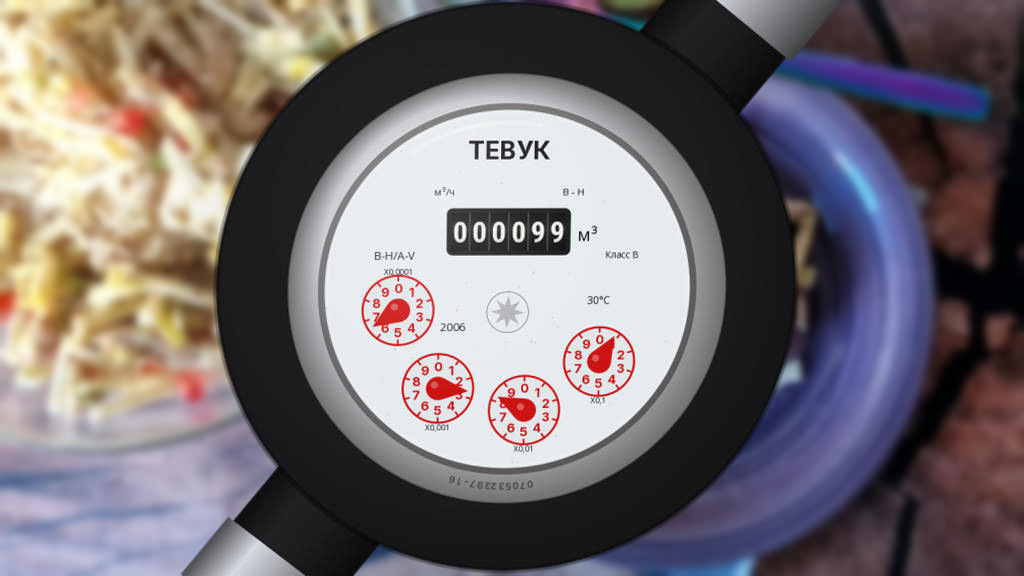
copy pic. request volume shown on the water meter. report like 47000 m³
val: 99.0826 m³
